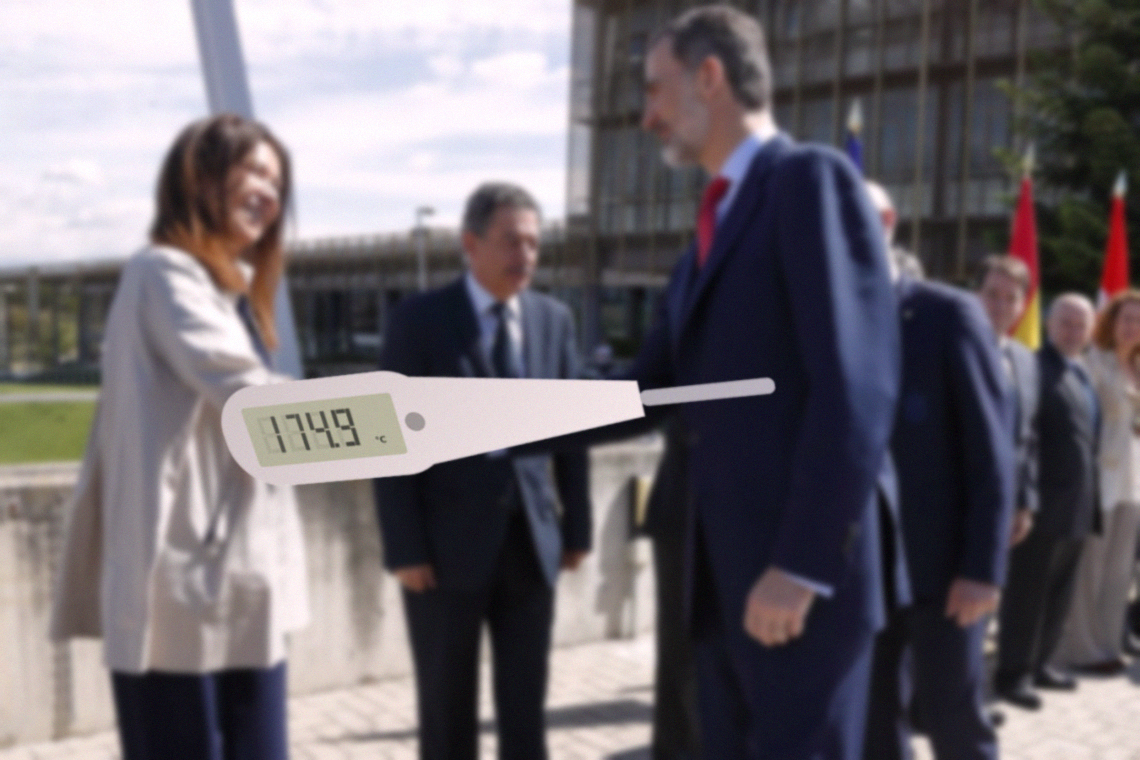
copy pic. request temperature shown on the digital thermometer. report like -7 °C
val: 174.9 °C
